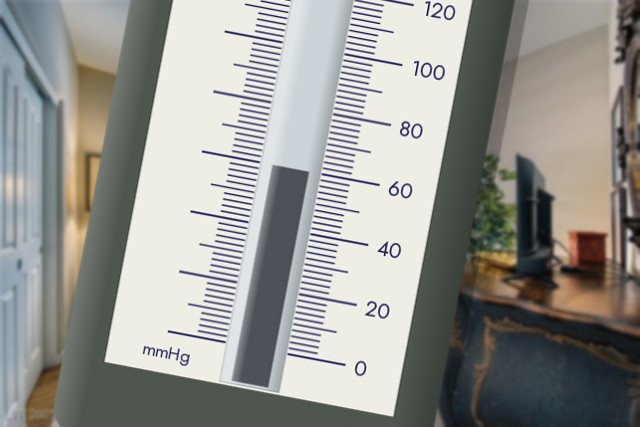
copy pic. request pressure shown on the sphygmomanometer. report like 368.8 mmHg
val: 60 mmHg
